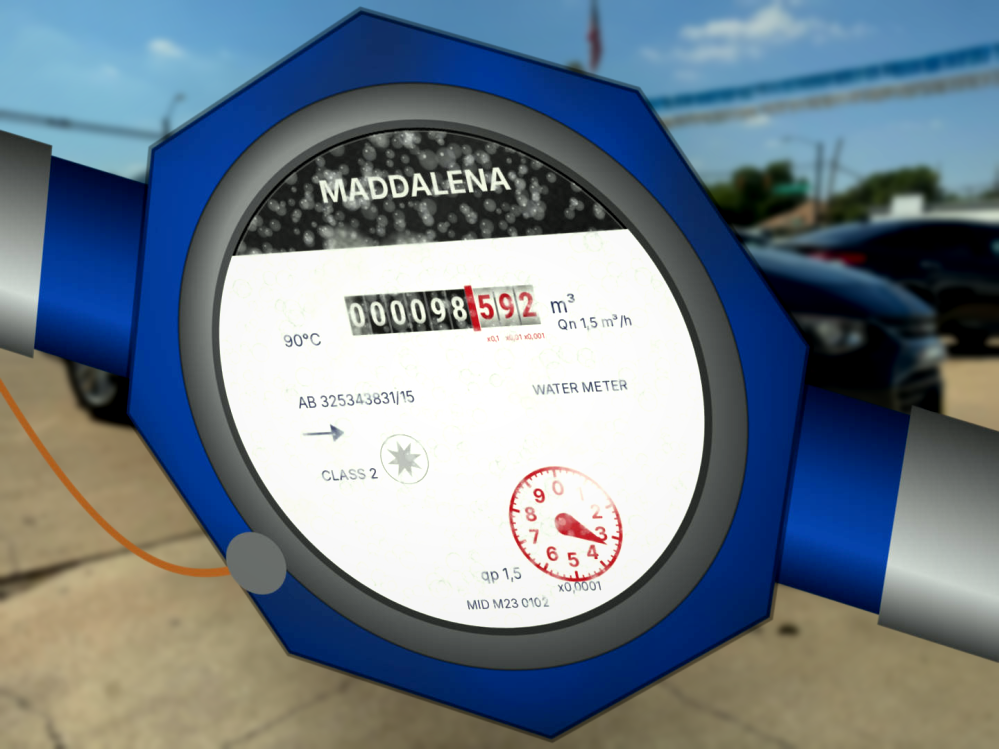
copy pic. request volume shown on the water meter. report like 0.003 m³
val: 98.5923 m³
